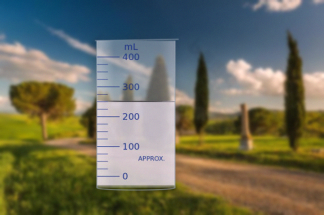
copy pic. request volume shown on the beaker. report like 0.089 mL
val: 250 mL
